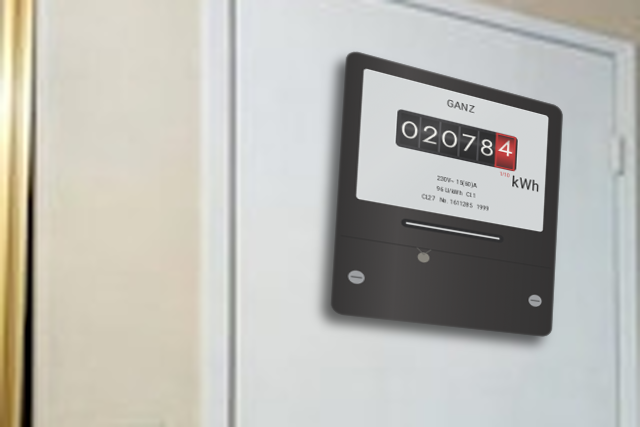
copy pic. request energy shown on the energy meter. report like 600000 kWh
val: 2078.4 kWh
